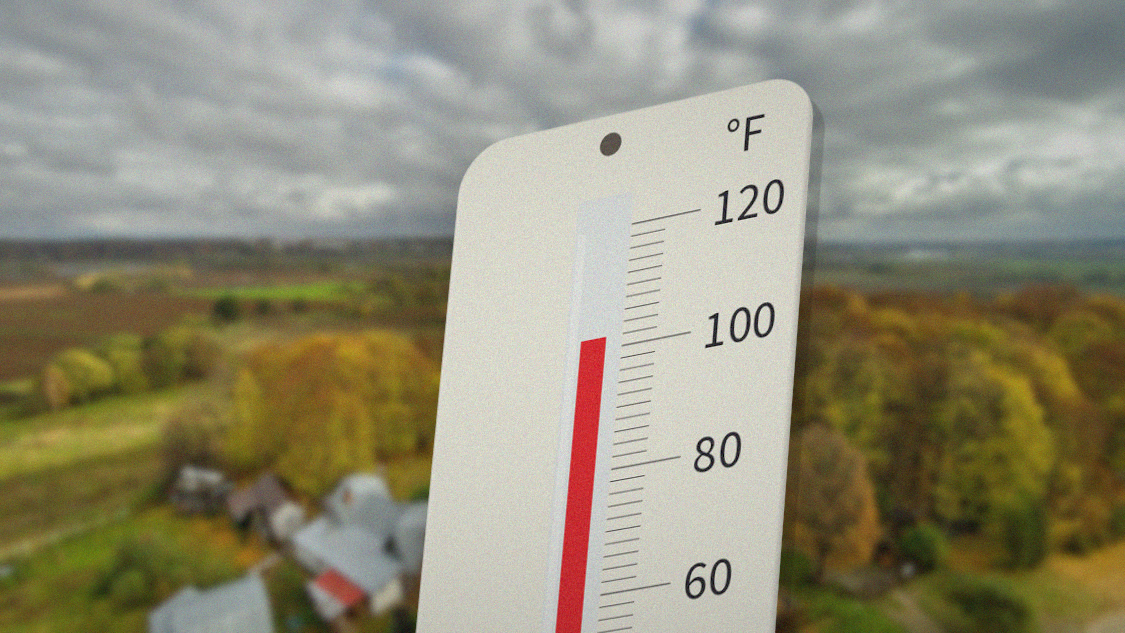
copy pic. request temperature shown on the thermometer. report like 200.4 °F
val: 102 °F
